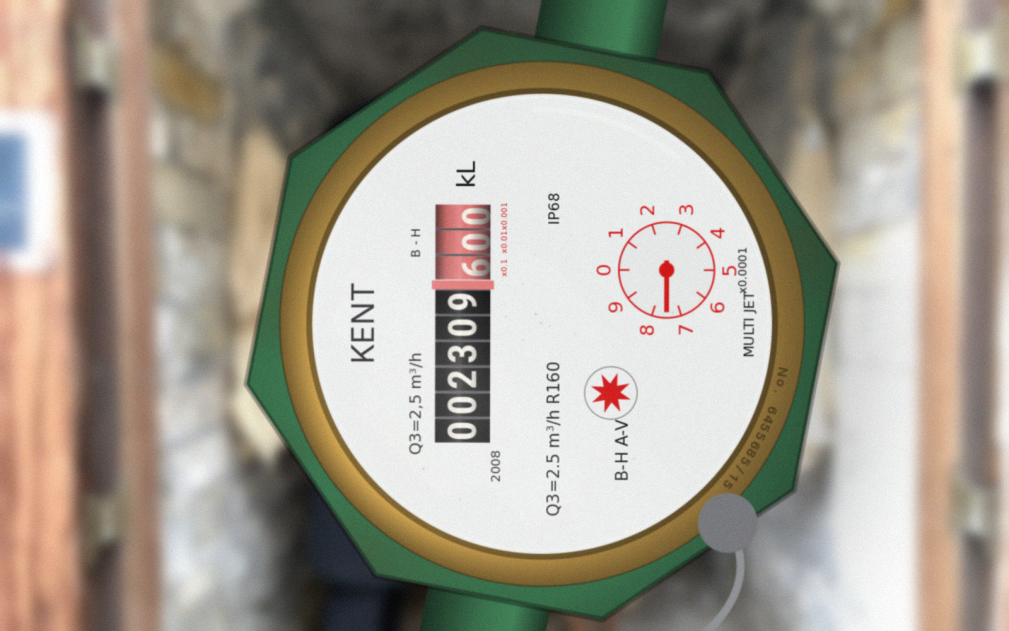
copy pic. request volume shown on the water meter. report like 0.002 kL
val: 2309.5997 kL
